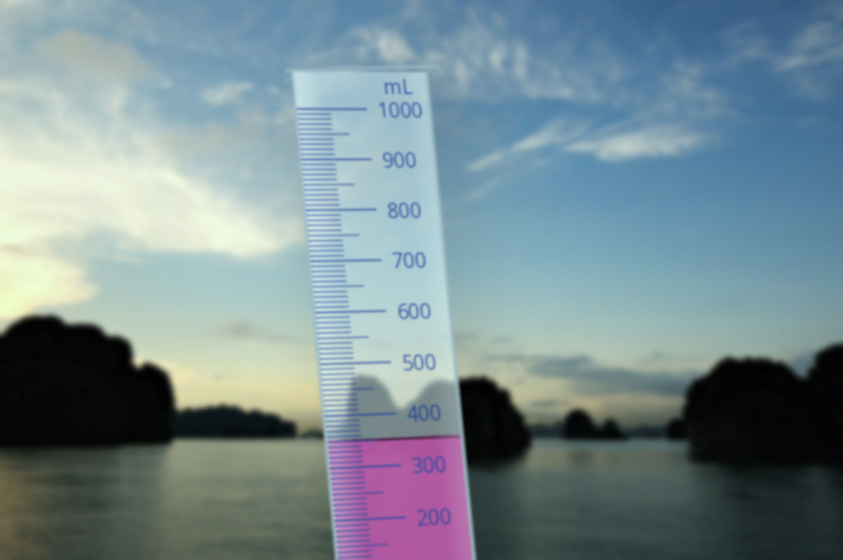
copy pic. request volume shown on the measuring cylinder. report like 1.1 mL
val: 350 mL
